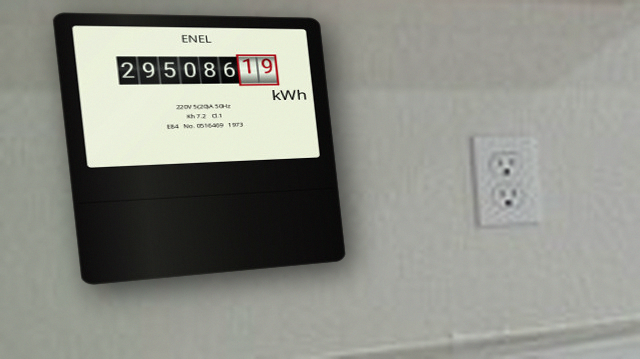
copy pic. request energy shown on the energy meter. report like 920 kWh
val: 295086.19 kWh
